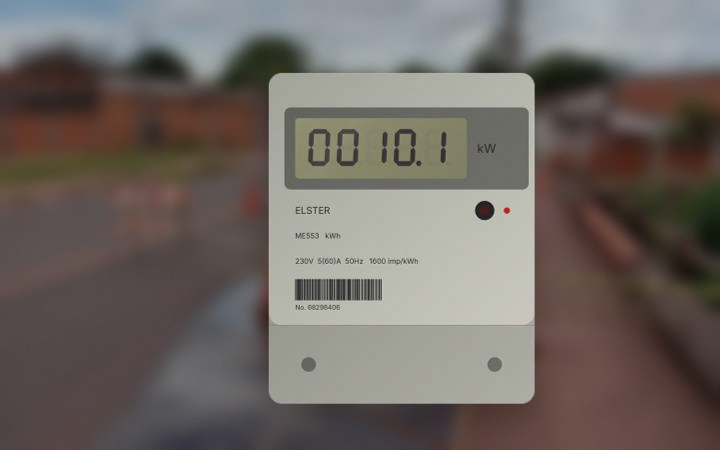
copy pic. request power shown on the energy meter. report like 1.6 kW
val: 10.1 kW
